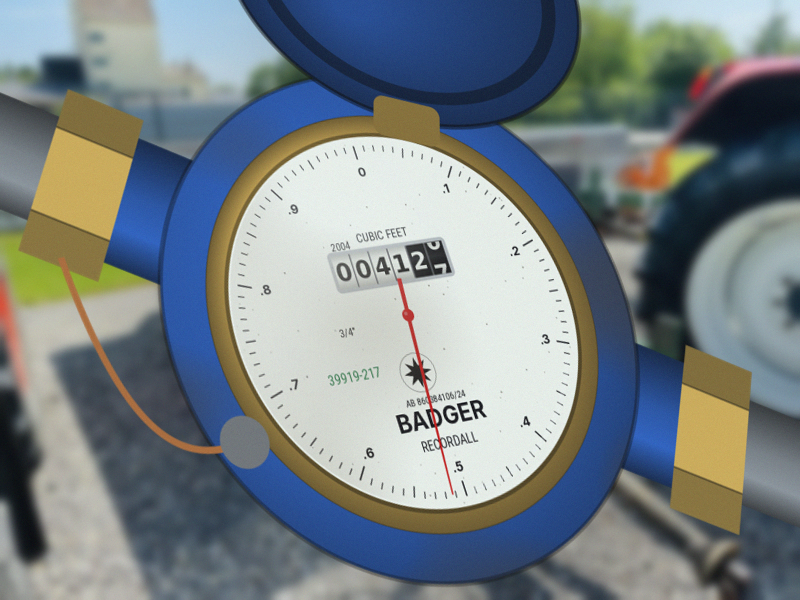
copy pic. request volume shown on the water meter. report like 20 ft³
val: 4126.51 ft³
